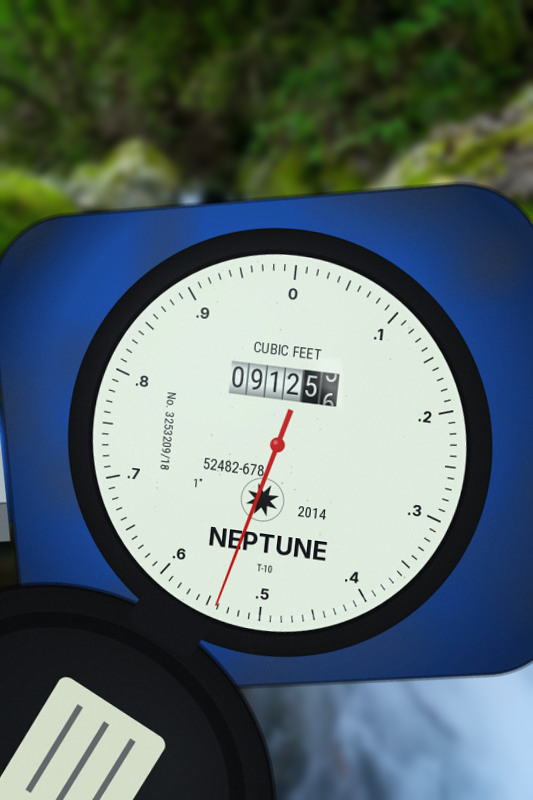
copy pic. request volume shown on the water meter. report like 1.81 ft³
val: 91255.54 ft³
